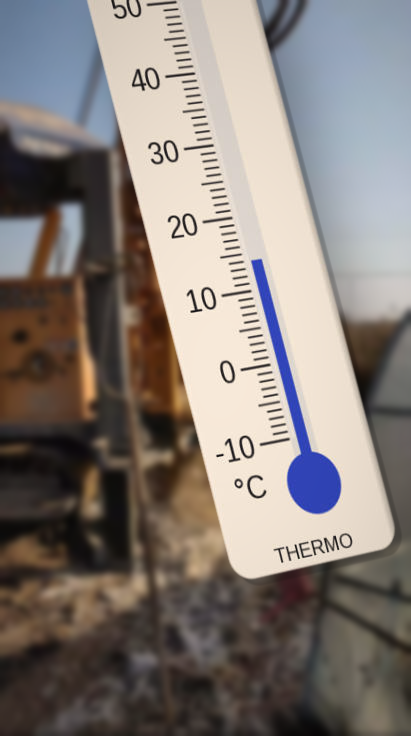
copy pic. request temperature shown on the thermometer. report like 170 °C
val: 14 °C
